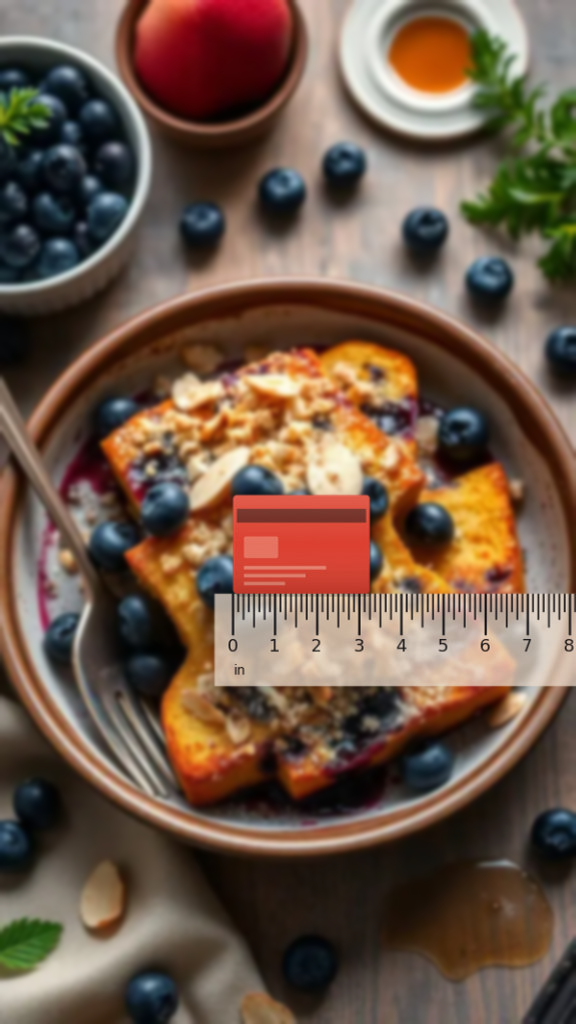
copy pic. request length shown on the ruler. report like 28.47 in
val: 3.25 in
